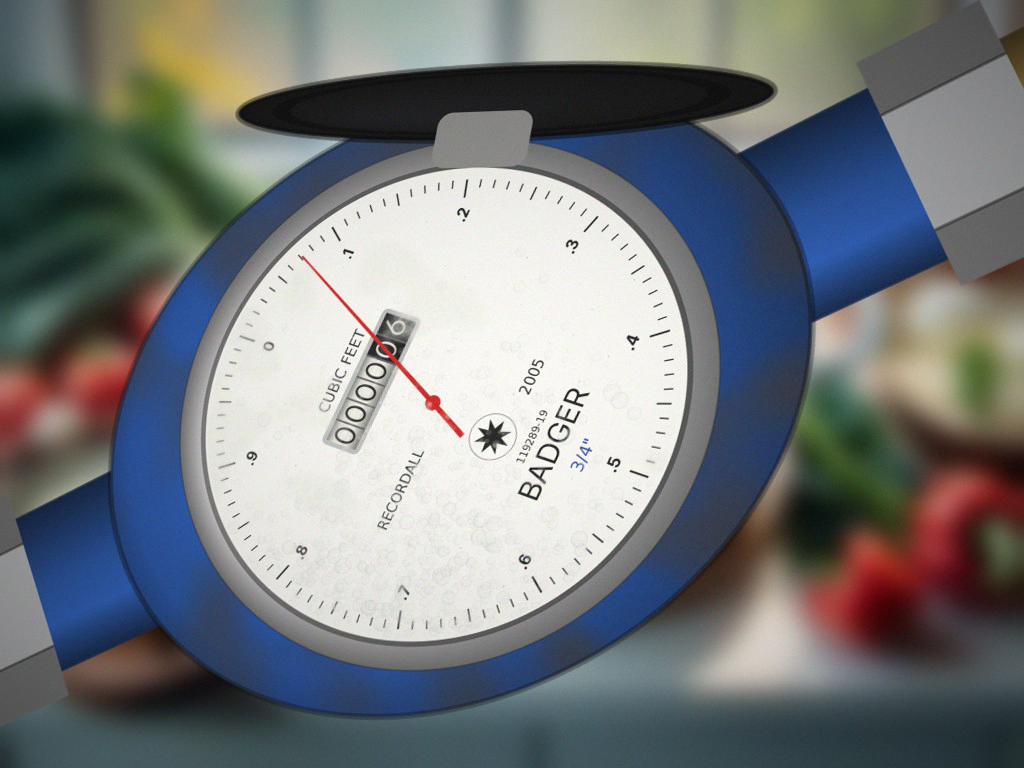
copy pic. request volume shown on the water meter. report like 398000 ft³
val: 6.07 ft³
